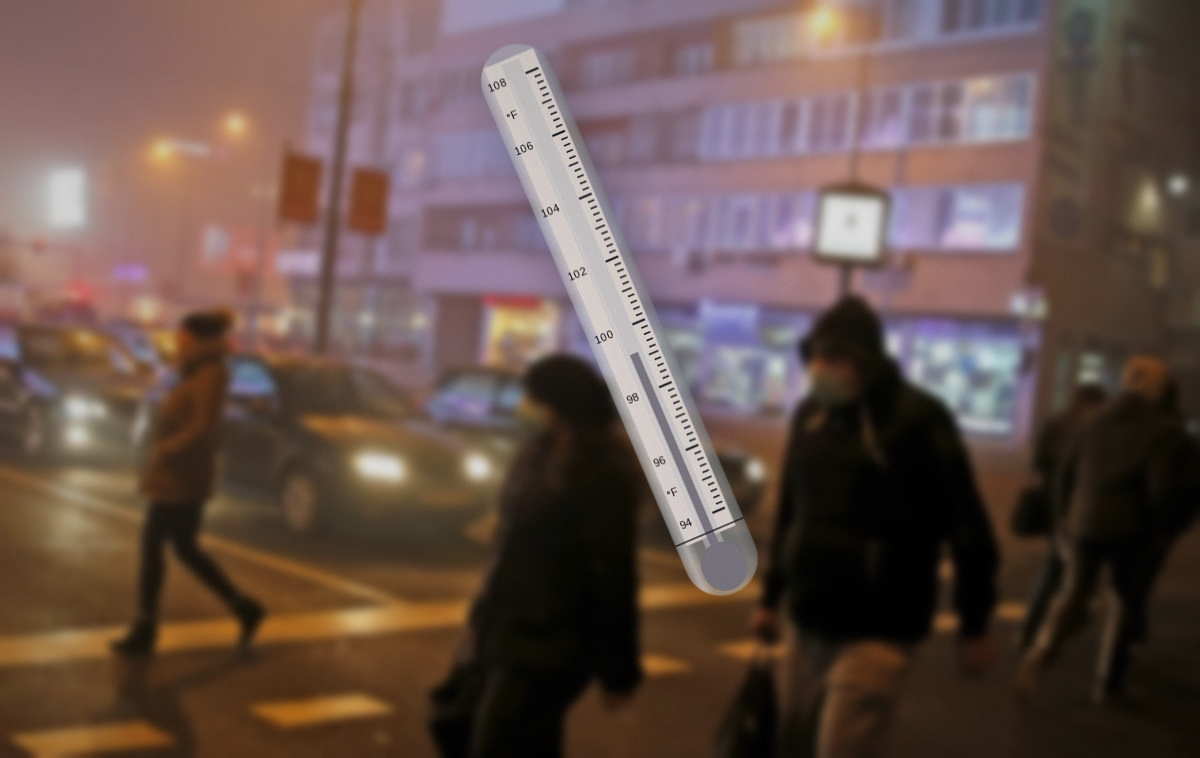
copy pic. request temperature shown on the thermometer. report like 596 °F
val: 99.2 °F
